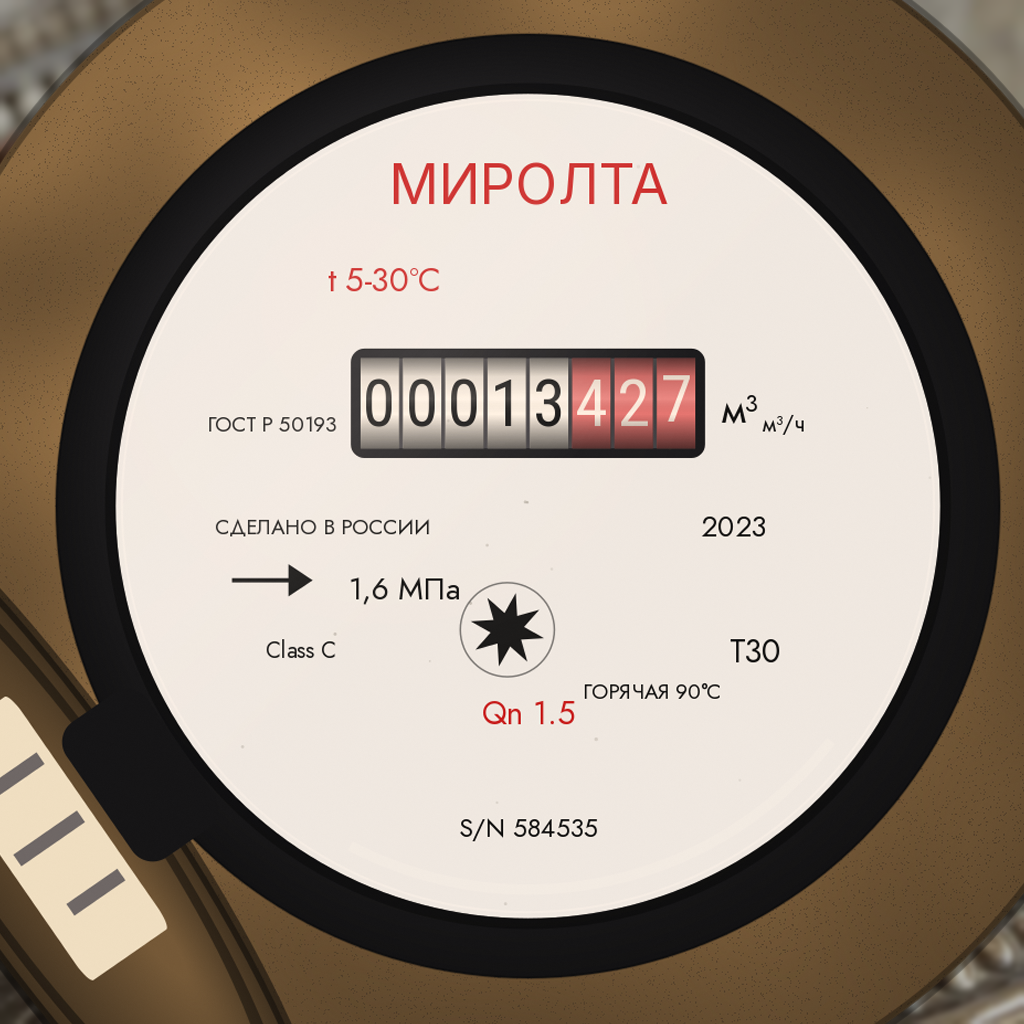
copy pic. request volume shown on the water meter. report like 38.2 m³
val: 13.427 m³
